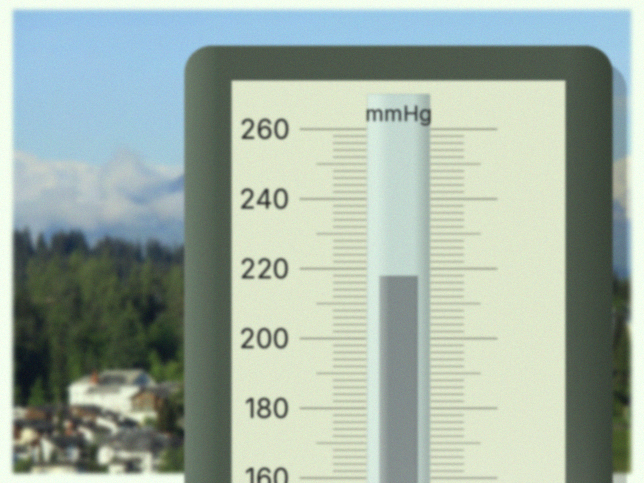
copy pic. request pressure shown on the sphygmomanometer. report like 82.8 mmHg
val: 218 mmHg
